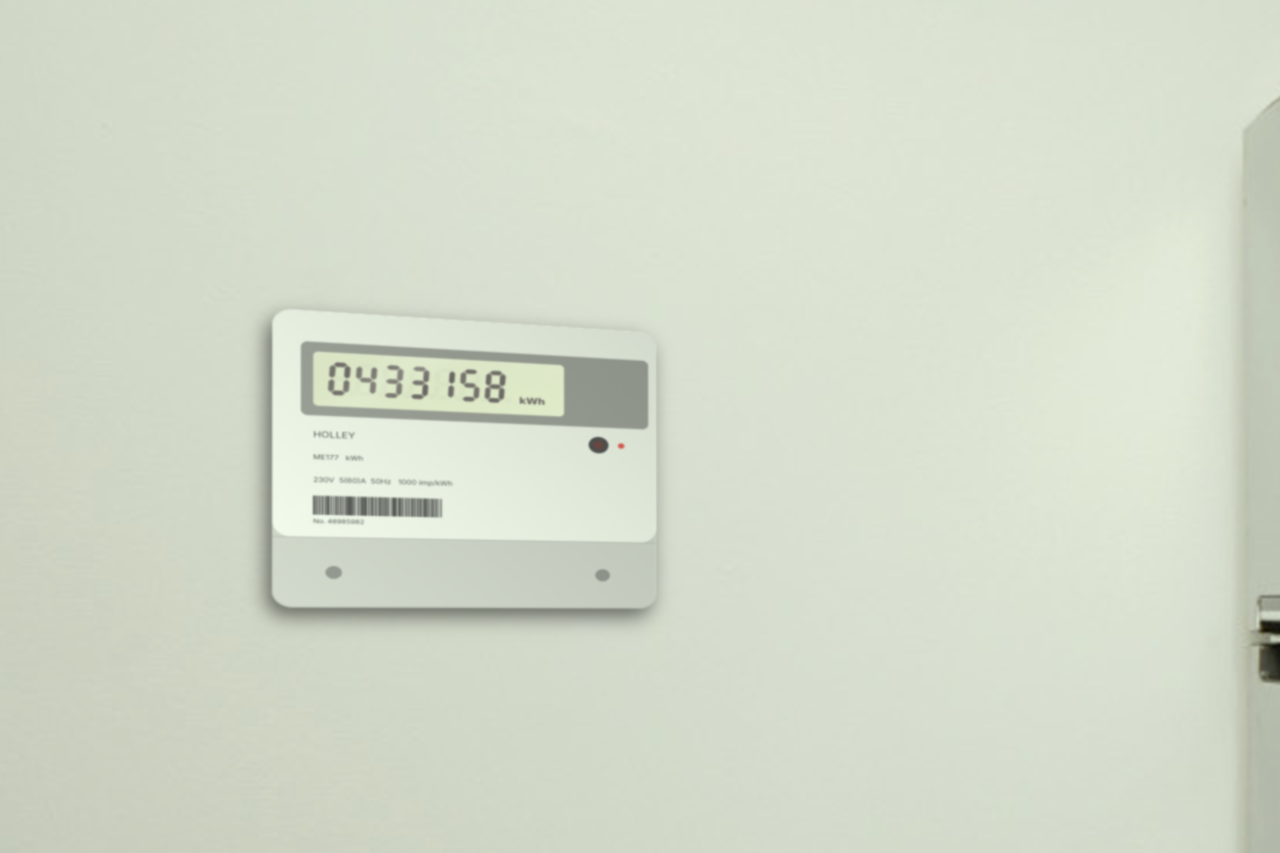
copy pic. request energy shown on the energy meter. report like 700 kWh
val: 433158 kWh
